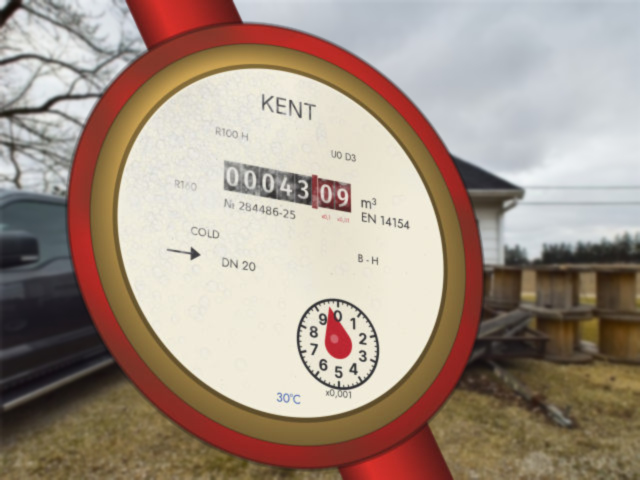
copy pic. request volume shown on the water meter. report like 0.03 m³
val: 43.089 m³
